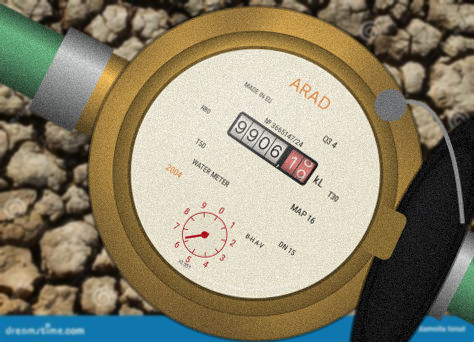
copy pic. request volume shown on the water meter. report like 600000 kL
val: 9906.186 kL
